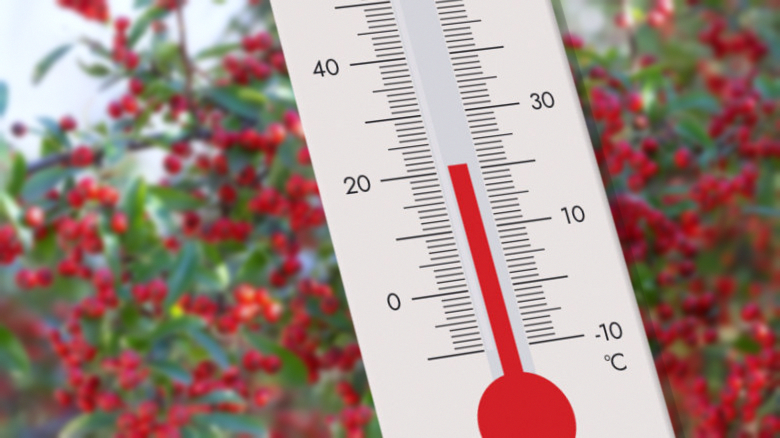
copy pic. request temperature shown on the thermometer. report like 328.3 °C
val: 21 °C
